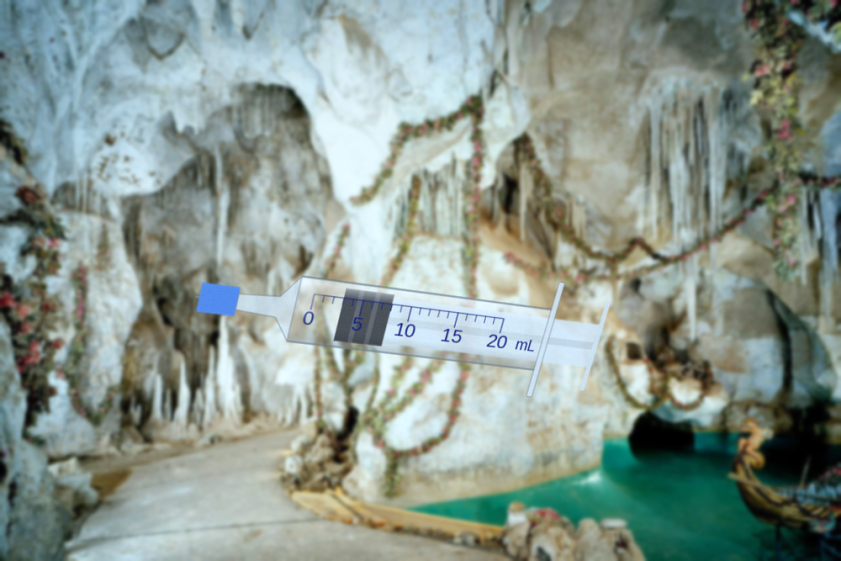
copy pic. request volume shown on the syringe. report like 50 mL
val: 3 mL
